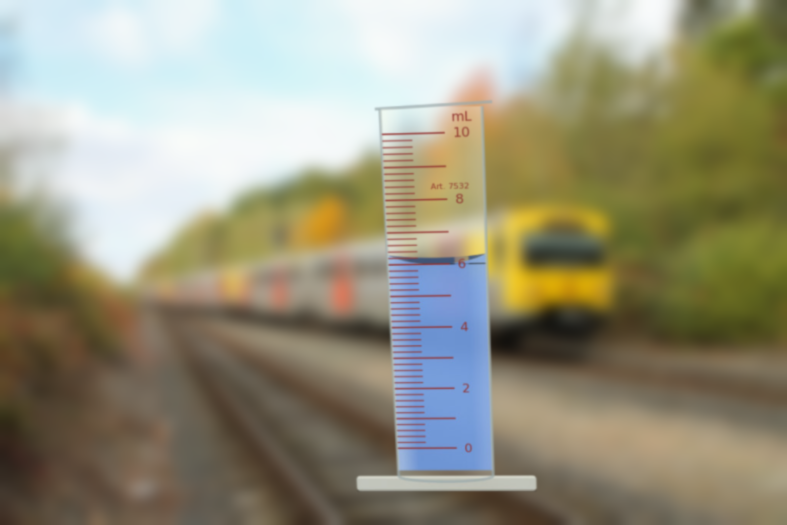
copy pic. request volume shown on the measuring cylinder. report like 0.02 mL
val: 6 mL
